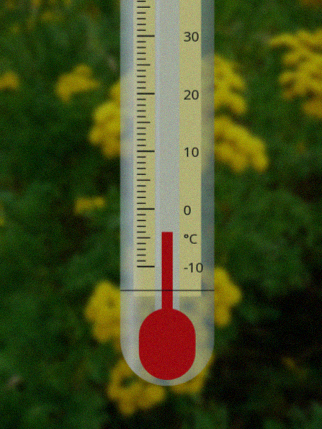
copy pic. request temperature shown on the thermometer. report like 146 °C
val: -4 °C
